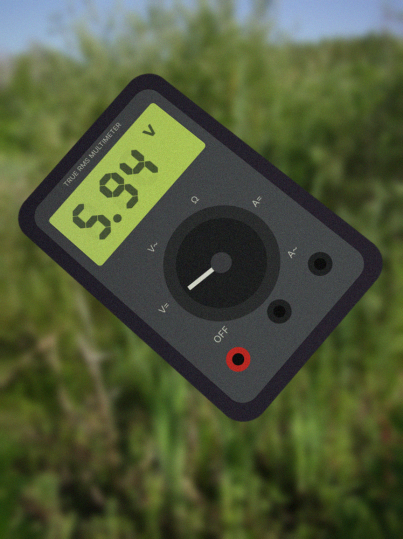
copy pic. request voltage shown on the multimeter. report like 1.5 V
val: 5.94 V
